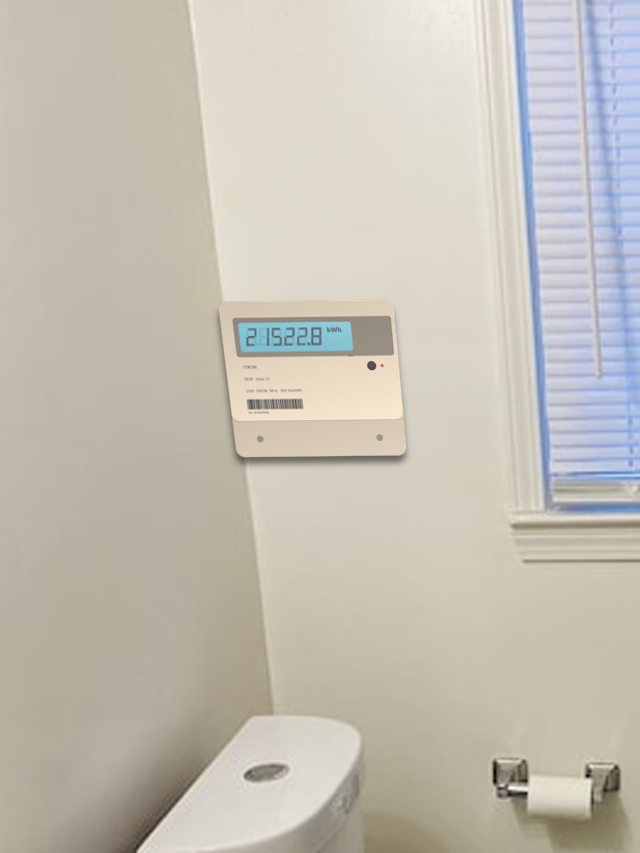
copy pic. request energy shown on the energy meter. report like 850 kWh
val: 21522.8 kWh
